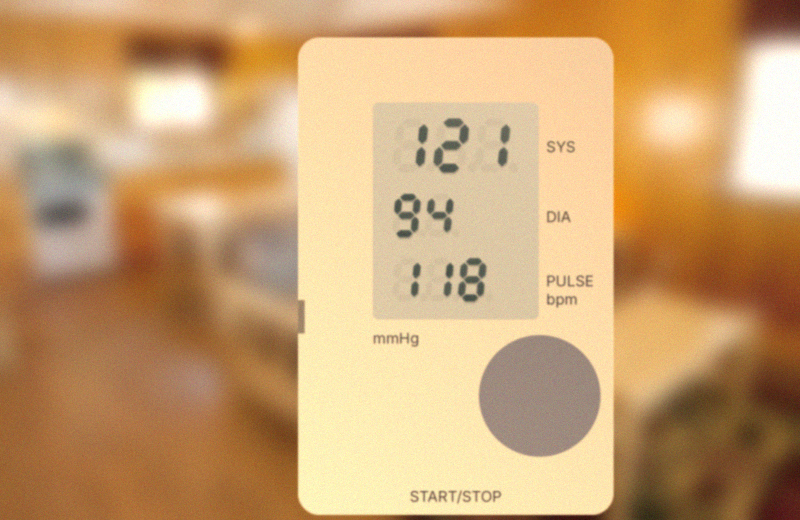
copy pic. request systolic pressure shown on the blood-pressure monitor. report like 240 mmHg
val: 121 mmHg
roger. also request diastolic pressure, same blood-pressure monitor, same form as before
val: 94 mmHg
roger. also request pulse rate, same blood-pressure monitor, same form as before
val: 118 bpm
